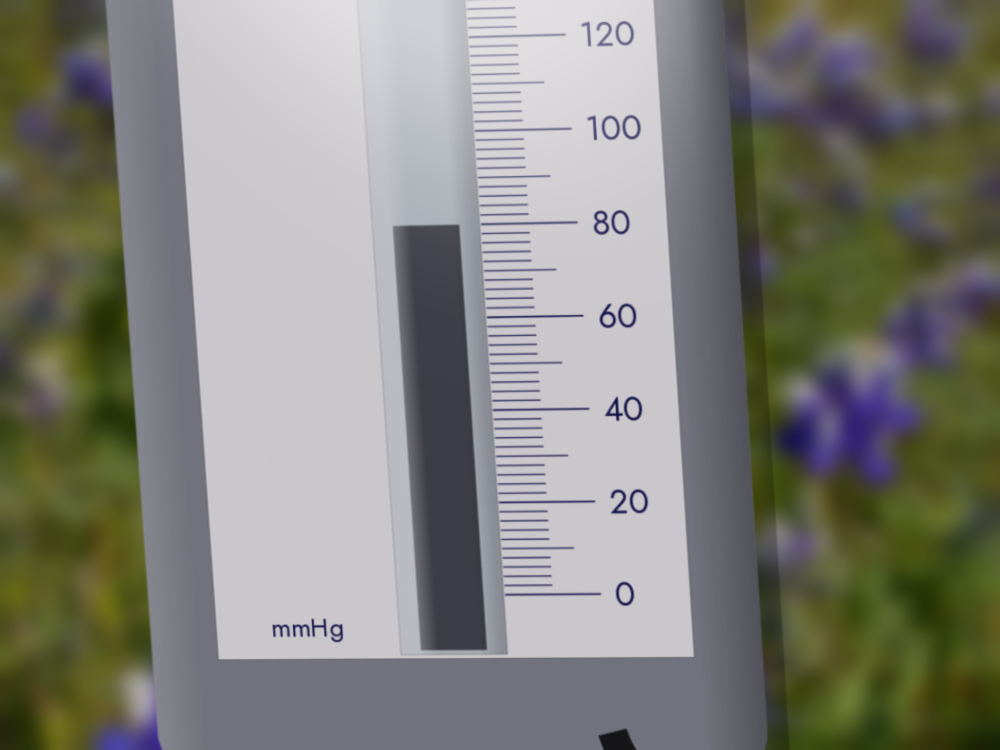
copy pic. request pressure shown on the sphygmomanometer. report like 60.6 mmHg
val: 80 mmHg
